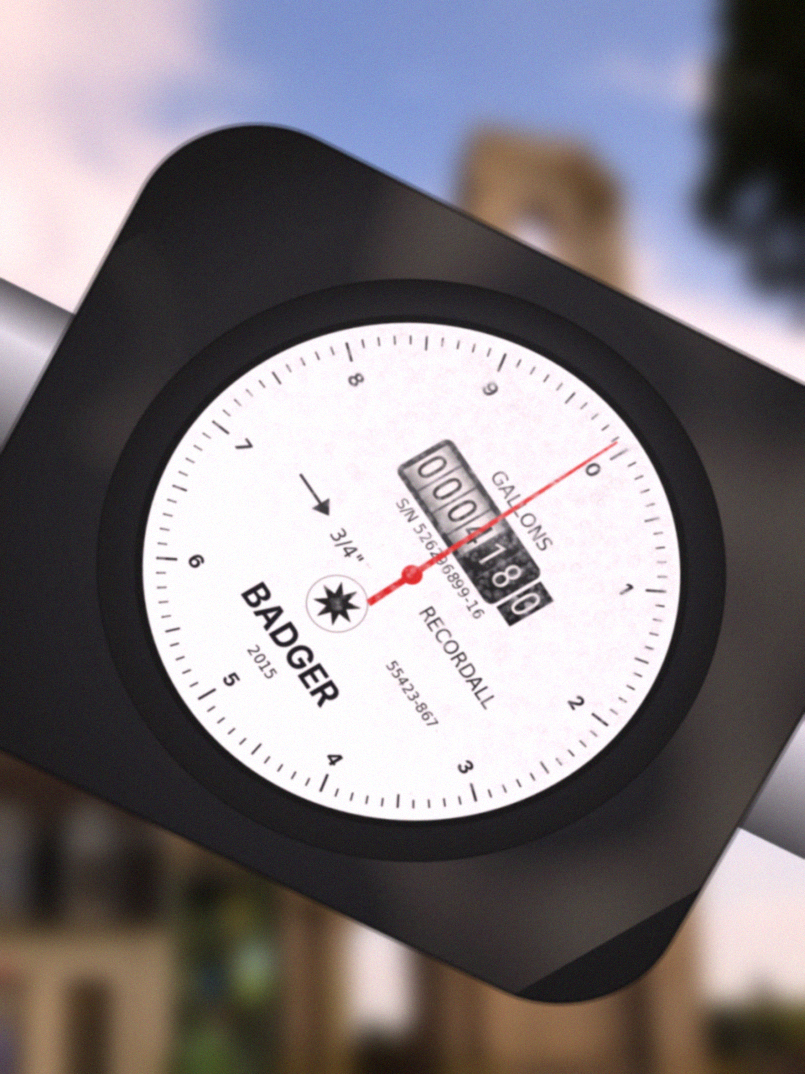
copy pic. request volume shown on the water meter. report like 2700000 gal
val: 4179.9 gal
